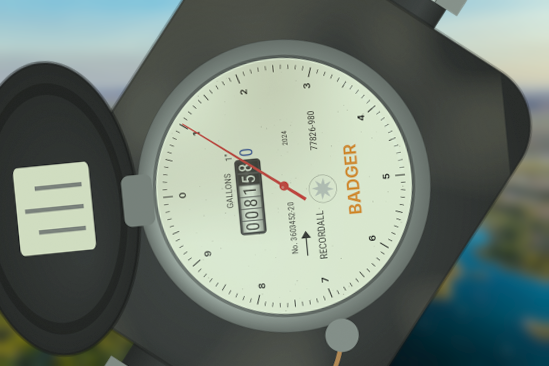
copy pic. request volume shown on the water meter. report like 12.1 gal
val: 81581.0 gal
